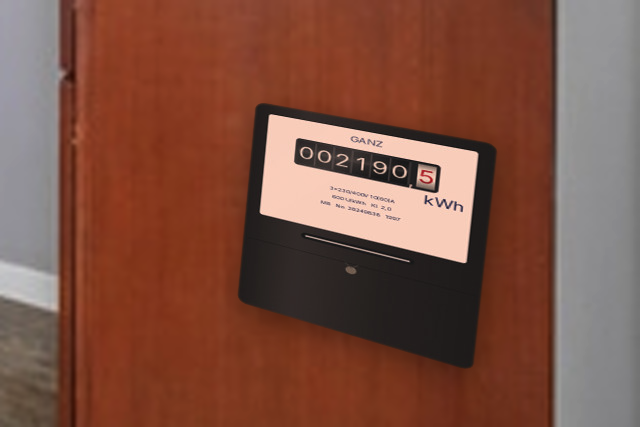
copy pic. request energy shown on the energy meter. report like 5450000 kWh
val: 2190.5 kWh
